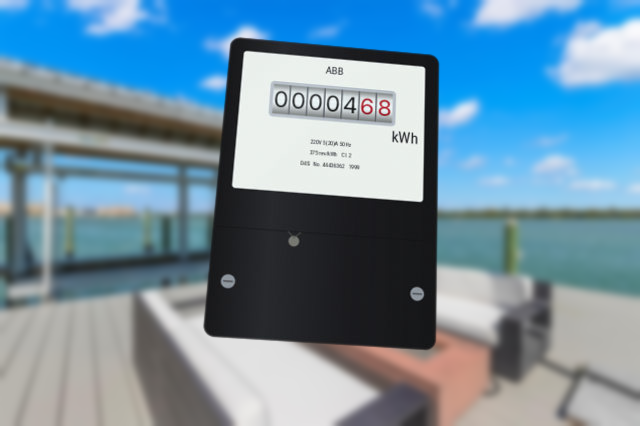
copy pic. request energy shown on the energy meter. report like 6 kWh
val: 4.68 kWh
